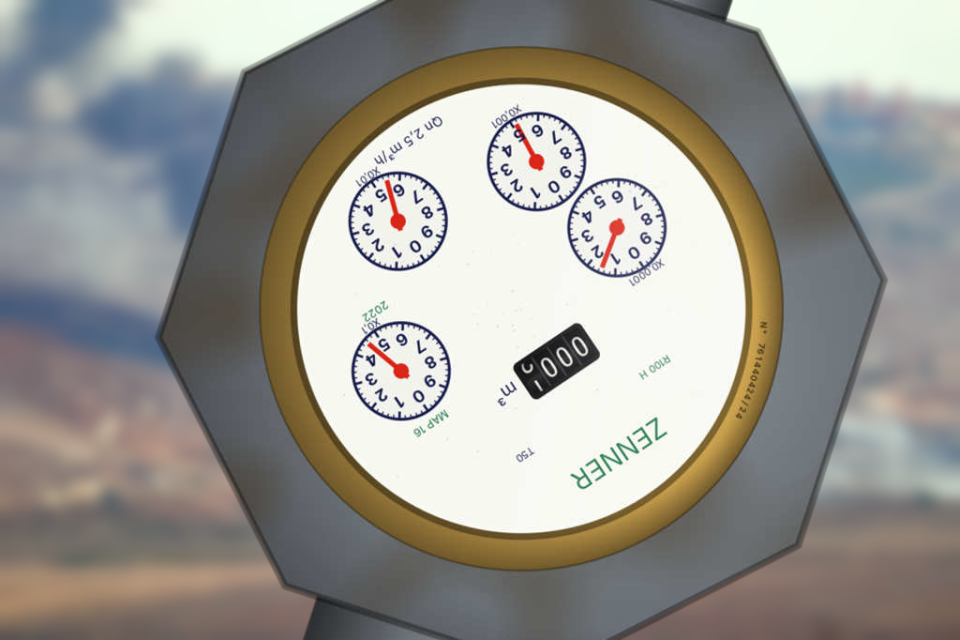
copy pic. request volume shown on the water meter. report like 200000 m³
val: 1.4551 m³
